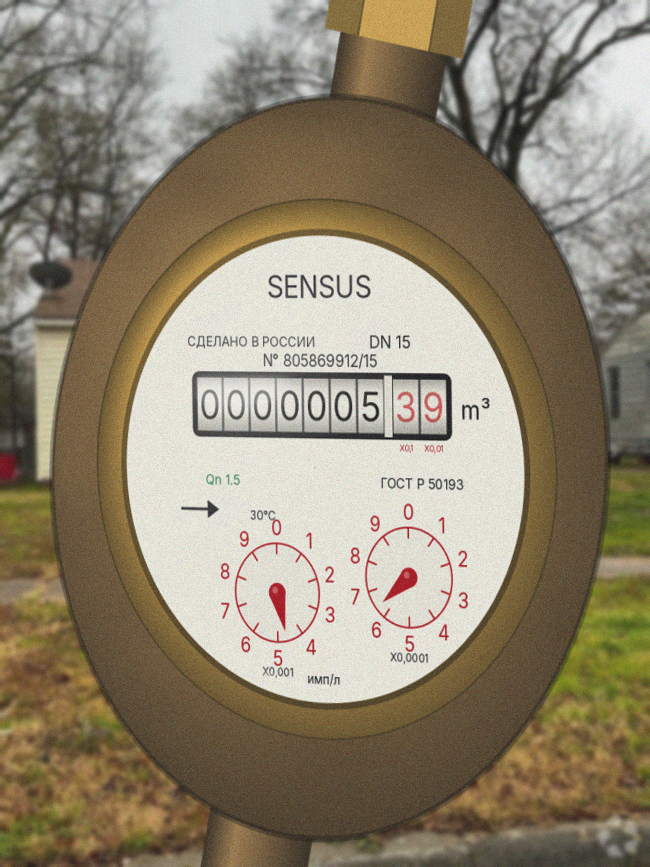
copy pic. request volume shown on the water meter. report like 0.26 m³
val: 5.3946 m³
